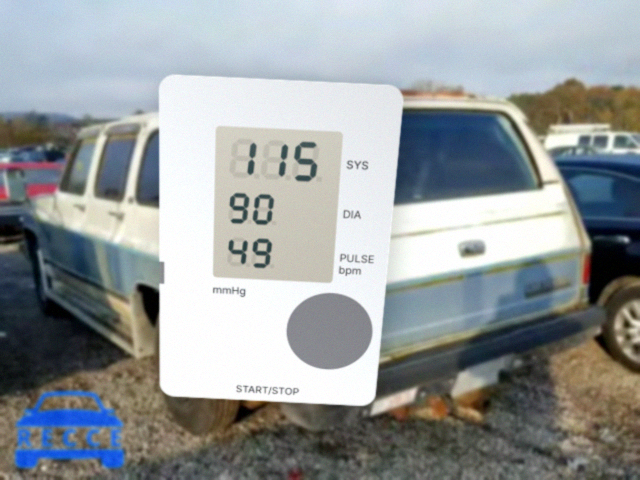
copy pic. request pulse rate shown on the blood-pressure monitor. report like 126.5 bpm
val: 49 bpm
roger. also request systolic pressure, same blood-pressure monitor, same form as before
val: 115 mmHg
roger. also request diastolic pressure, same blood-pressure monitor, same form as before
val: 90 mmHg
